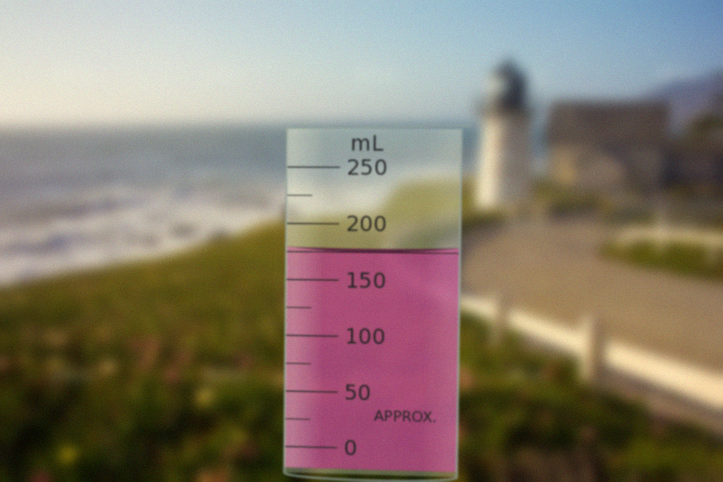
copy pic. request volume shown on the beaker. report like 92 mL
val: 175 mL
